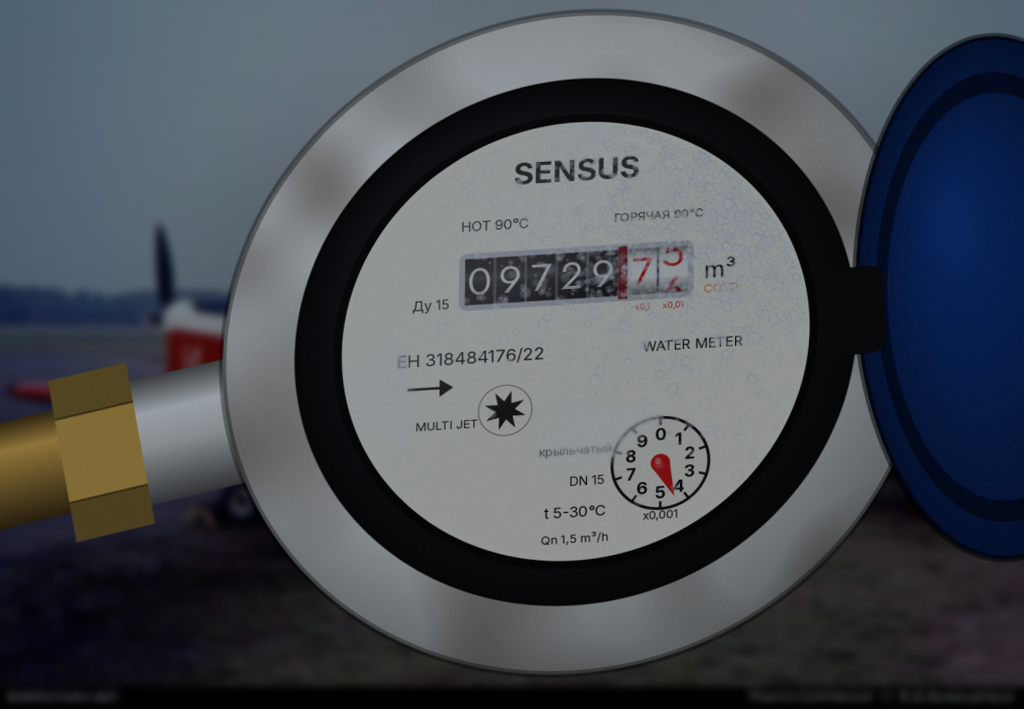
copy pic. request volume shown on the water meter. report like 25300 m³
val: 9729.754 m³
